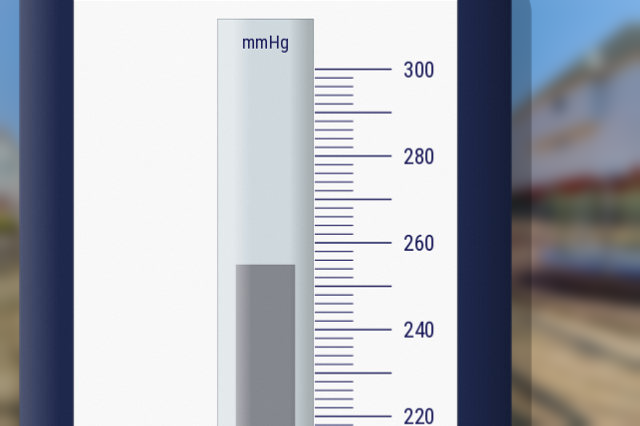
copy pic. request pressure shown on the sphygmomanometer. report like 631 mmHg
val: 255 mmHg
